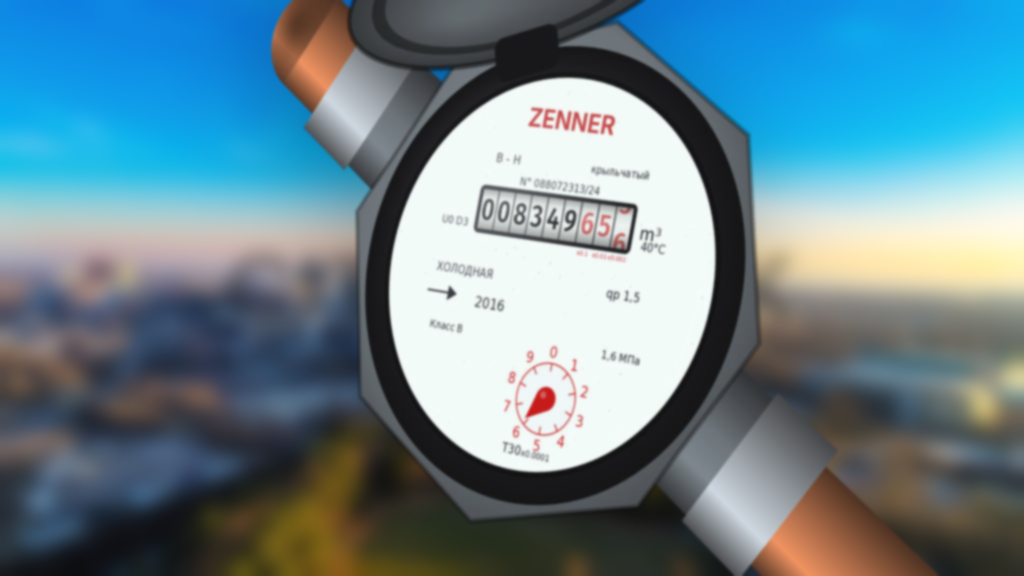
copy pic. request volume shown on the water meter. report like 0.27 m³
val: 8349.6556 m³
